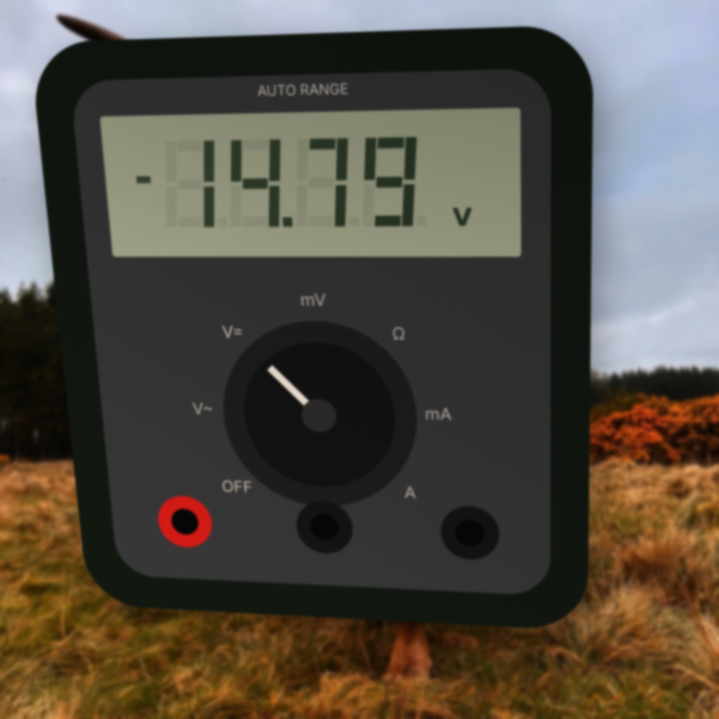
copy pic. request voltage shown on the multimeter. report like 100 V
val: -14.79 V
